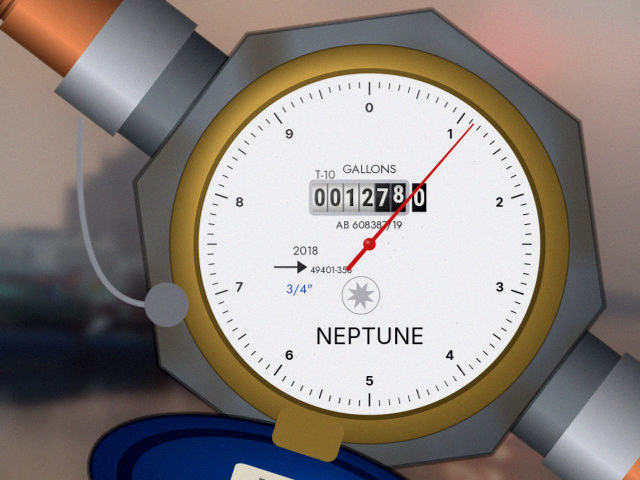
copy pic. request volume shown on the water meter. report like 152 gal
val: 12781.1 gal
